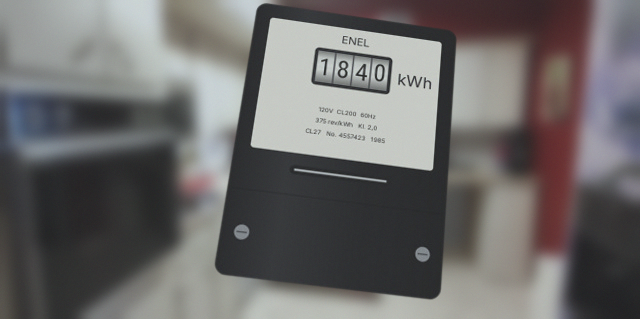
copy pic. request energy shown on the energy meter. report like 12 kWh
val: 1840 kWh
